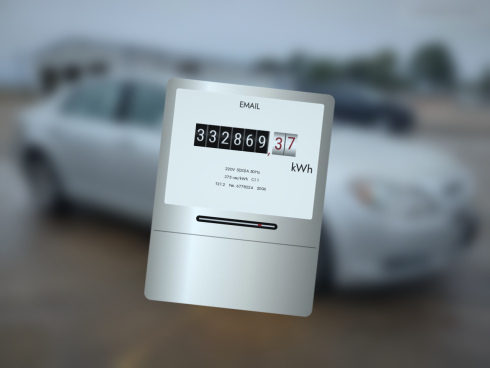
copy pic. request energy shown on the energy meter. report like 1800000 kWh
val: 332869.37 kWh
